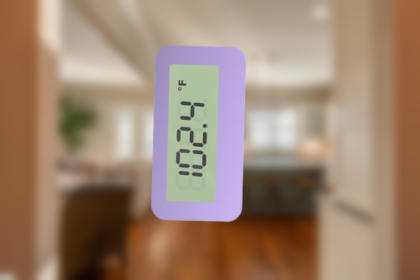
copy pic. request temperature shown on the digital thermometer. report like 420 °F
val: 102.4 °F
